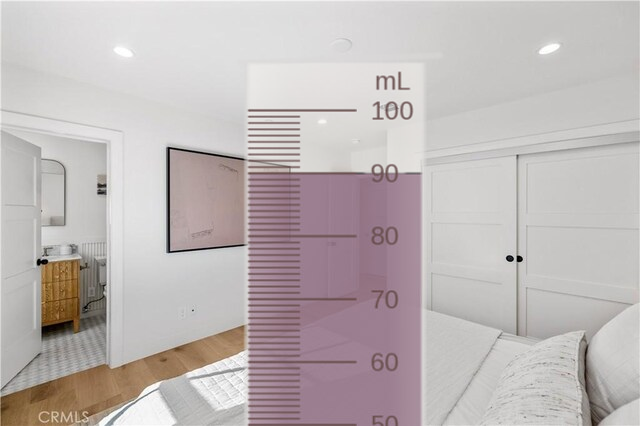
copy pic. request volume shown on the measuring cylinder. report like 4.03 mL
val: 90 mL
